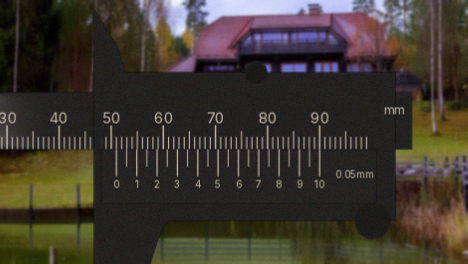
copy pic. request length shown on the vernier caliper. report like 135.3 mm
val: 51.0 mm
